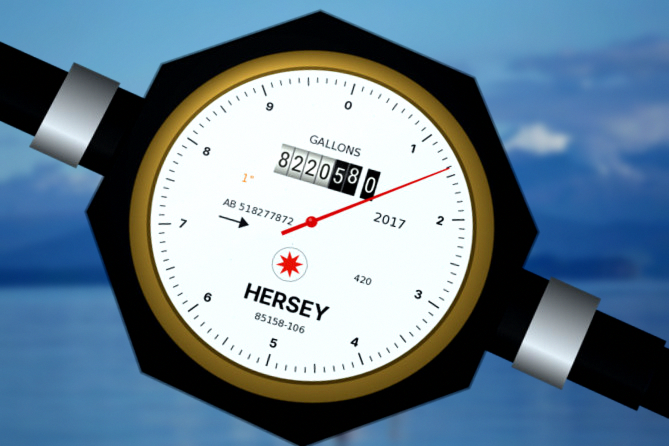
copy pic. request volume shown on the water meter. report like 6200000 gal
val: 8220581.4 gal
